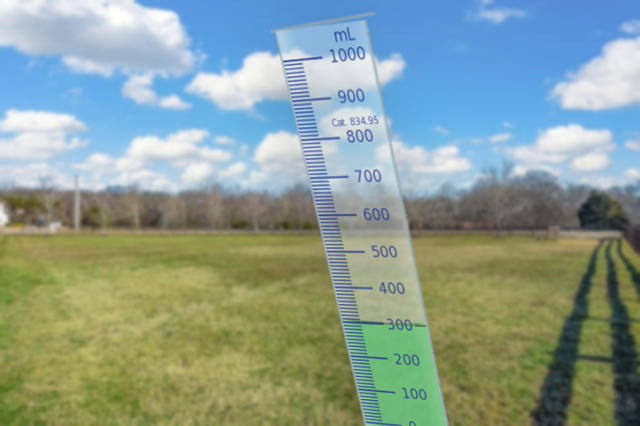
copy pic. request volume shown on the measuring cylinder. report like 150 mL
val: 300 mL
